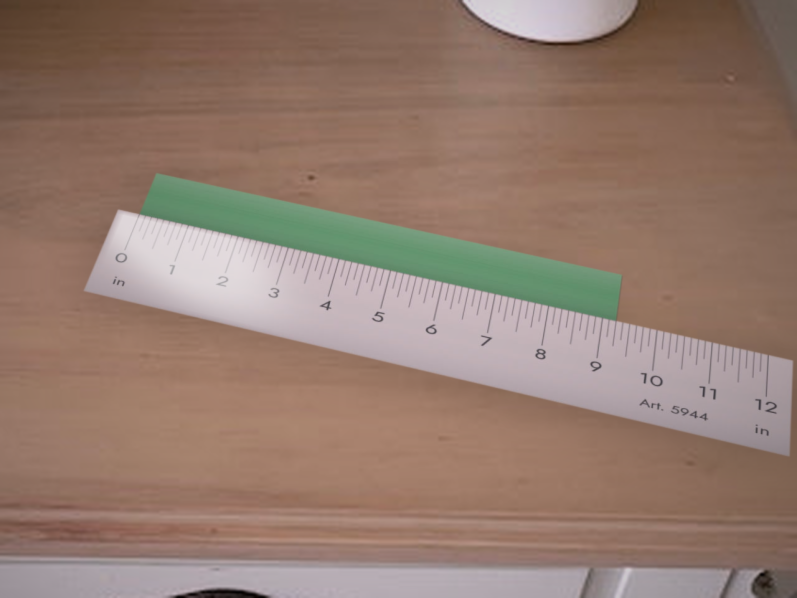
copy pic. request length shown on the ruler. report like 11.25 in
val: 9.25 in
